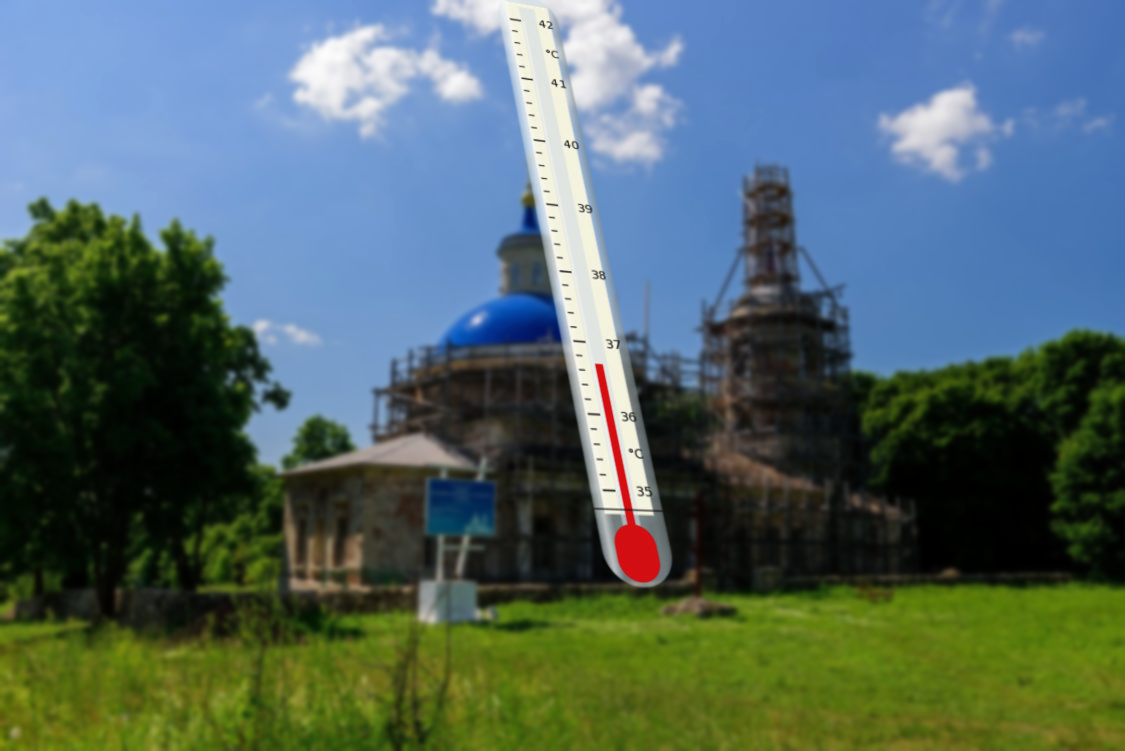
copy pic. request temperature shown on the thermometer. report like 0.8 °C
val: 36.7 °C
